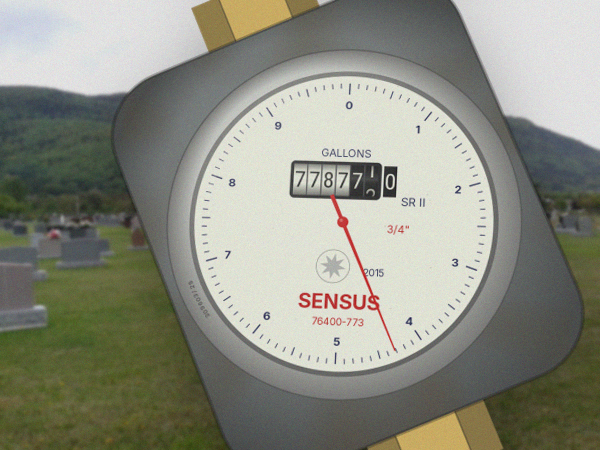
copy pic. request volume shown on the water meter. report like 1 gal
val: 7787714.3 gal
